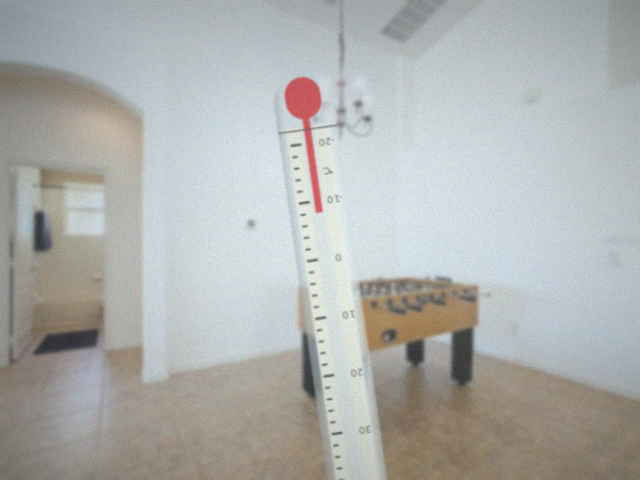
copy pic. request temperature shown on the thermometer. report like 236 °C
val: -8 °C
